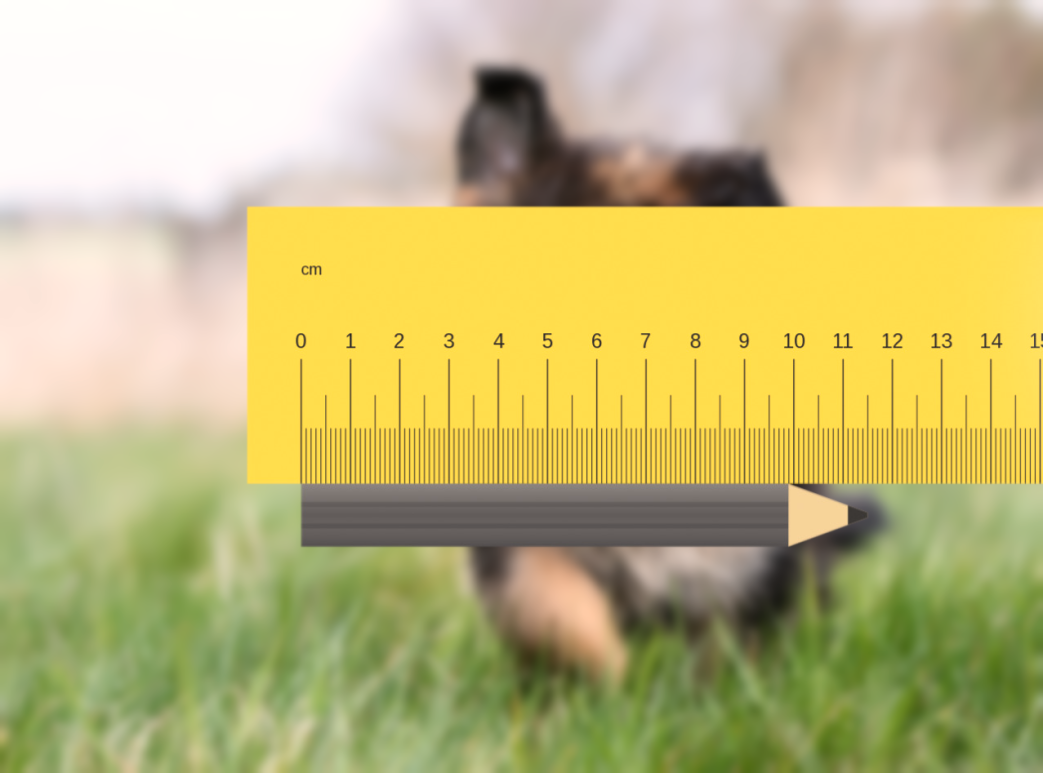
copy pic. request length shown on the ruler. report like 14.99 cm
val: 11.5 cm
